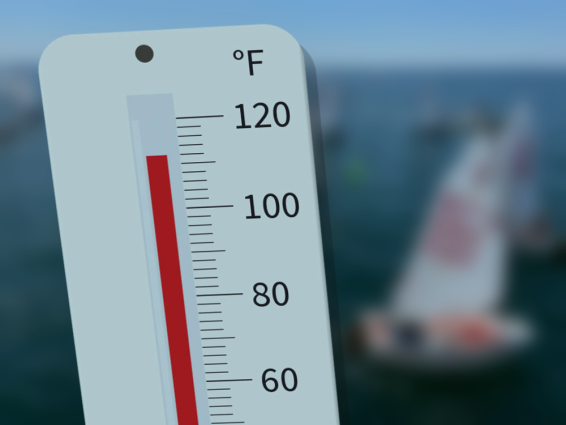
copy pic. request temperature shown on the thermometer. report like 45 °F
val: 112 °F
